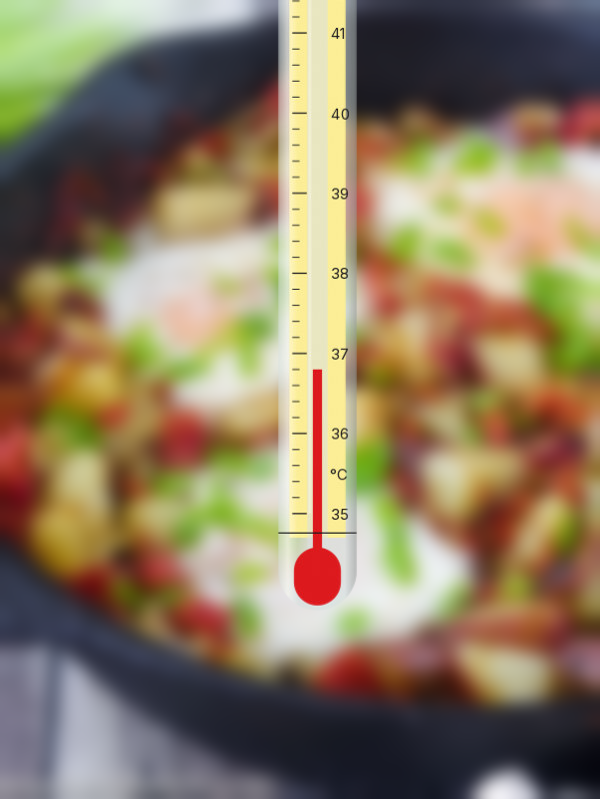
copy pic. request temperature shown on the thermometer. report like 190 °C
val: 36.8 °C
